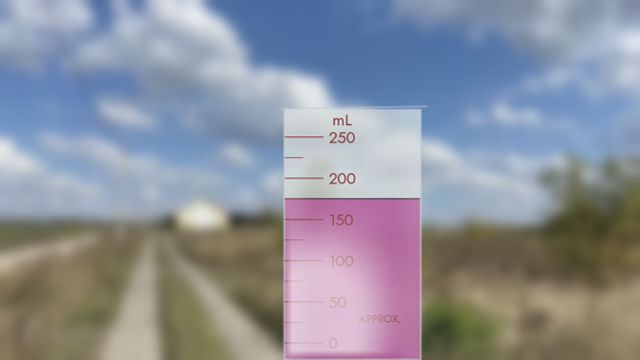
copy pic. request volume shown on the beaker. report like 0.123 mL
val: 175 mL
